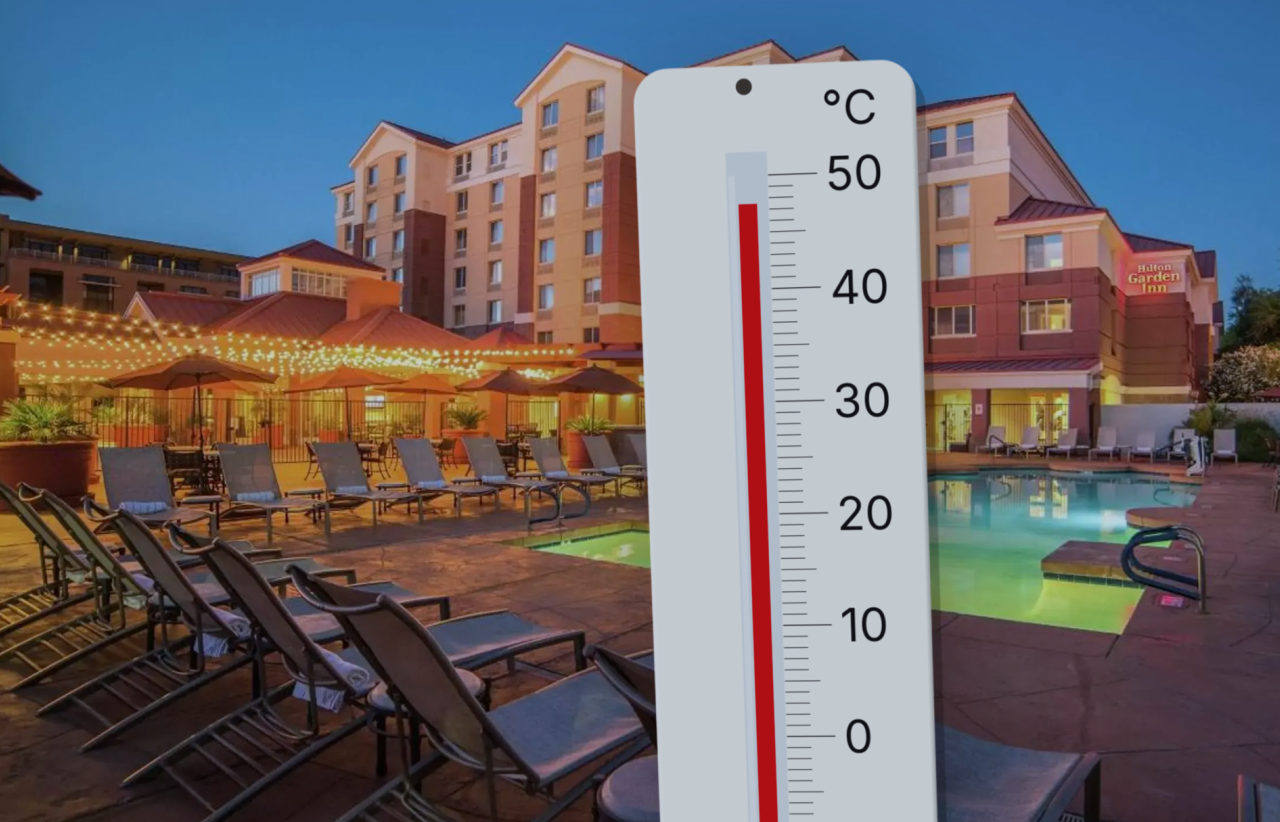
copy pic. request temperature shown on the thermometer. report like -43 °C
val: 47.5 °C
